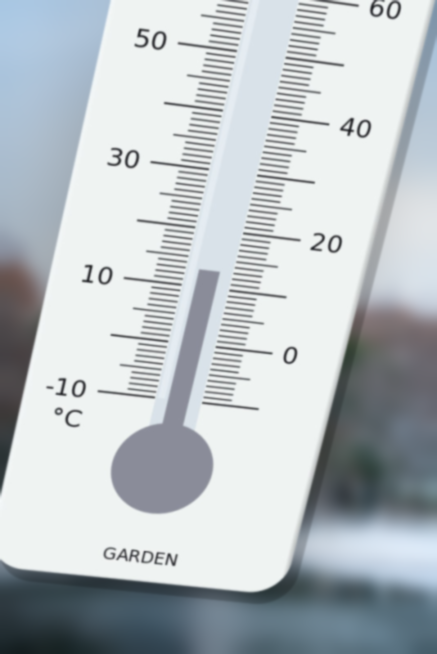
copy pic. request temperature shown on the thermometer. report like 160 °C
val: 13 °C
